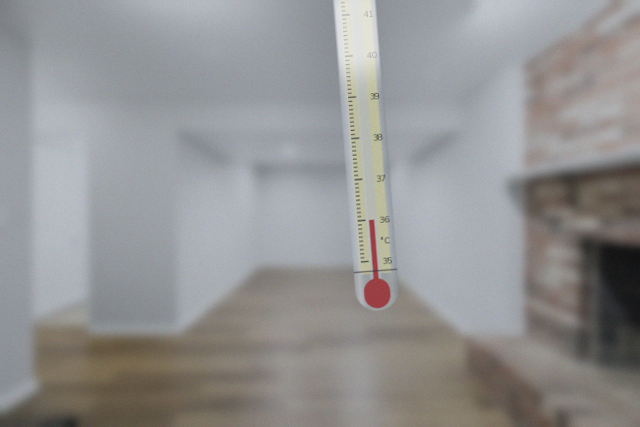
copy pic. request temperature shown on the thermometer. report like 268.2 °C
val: 36 °C
